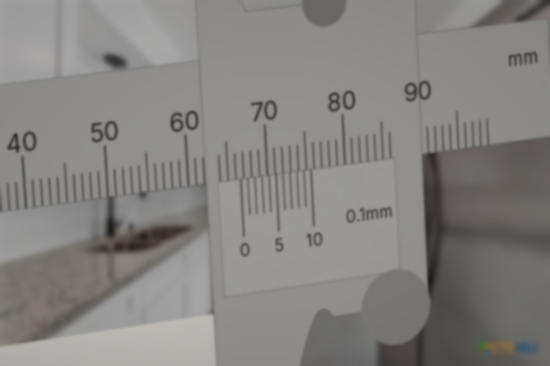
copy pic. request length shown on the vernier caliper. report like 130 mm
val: 66.6 mm
